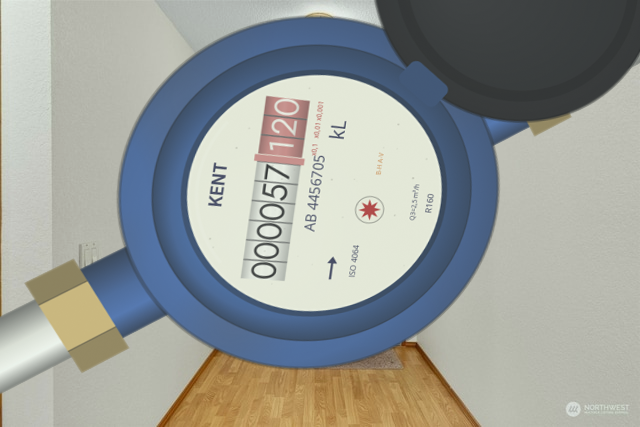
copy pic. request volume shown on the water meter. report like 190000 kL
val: 57.120 kL
